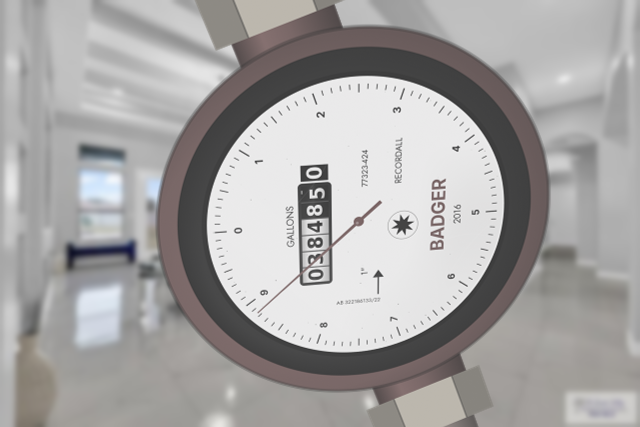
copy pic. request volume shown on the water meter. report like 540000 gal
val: 384848.8 gal
